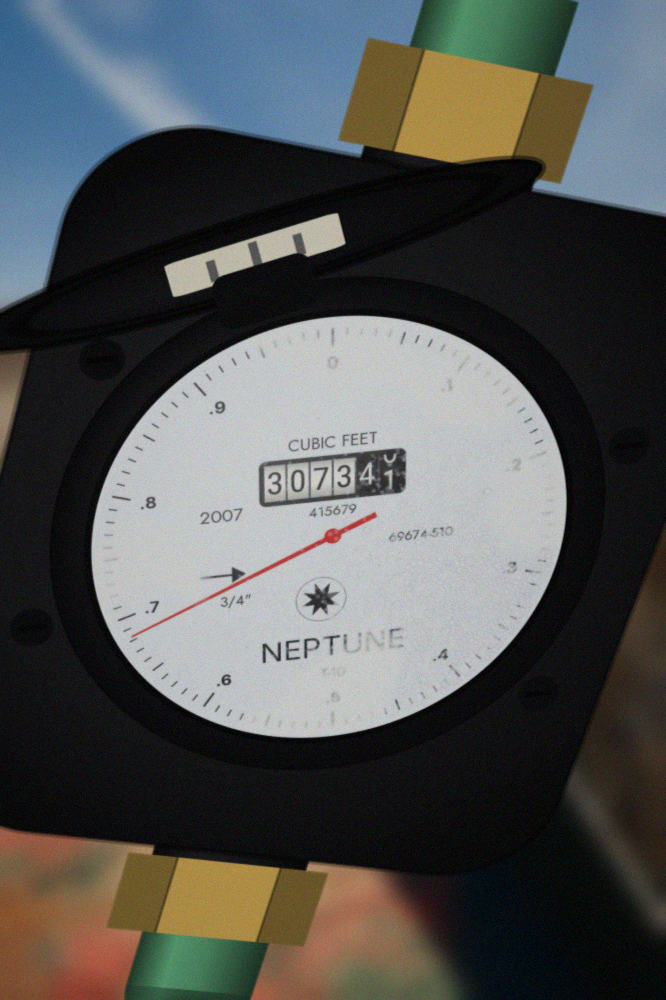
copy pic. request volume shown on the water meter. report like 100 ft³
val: 307340.68 ft³
